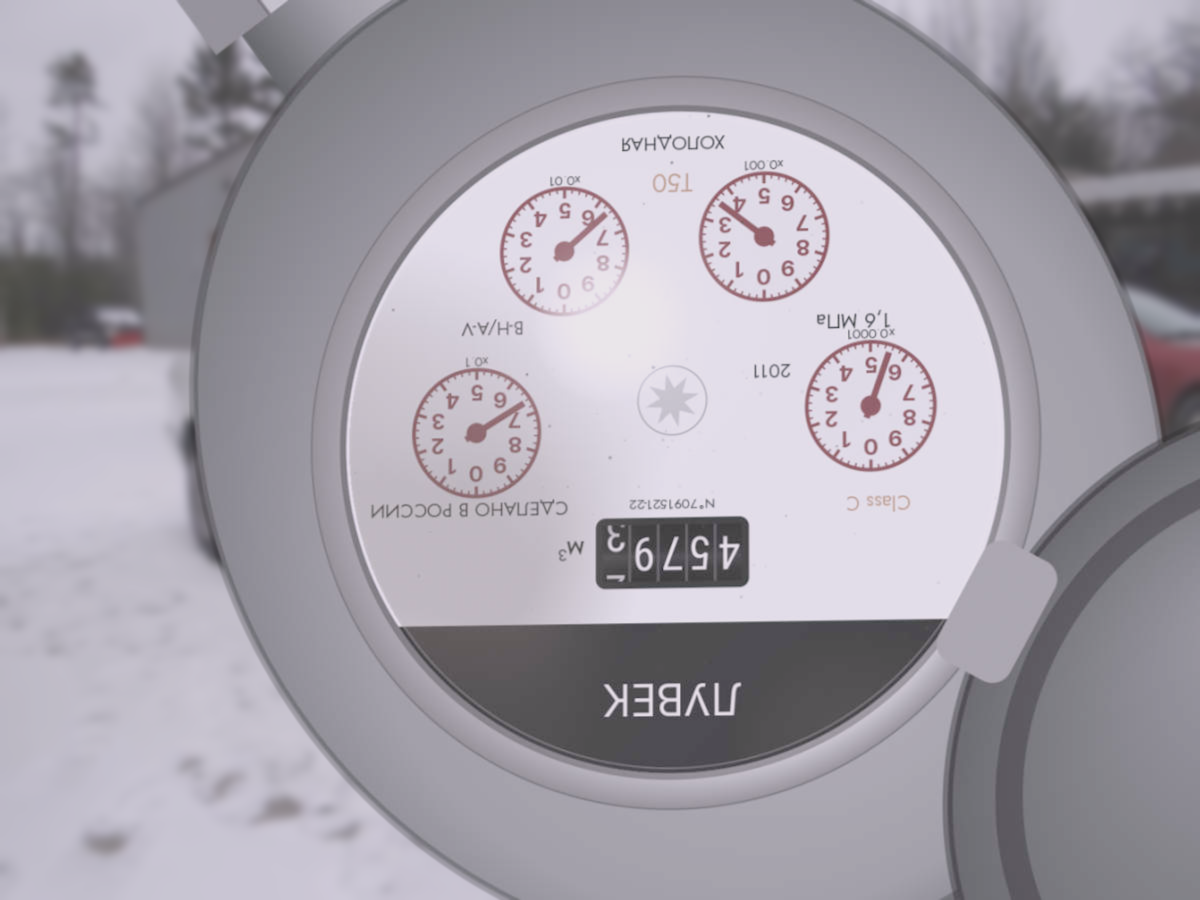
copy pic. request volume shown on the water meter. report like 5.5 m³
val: 45792.6635 m³
